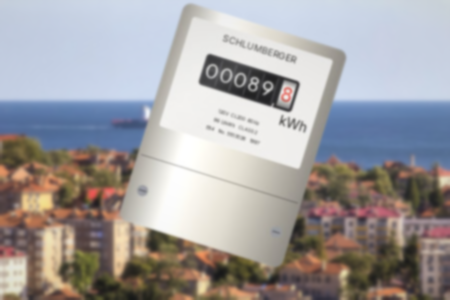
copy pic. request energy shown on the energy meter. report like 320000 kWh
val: 89.8 kWh
